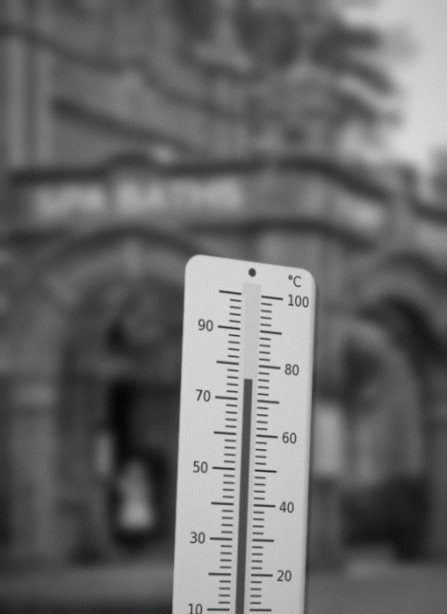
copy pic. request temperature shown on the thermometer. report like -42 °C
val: 76 °C
